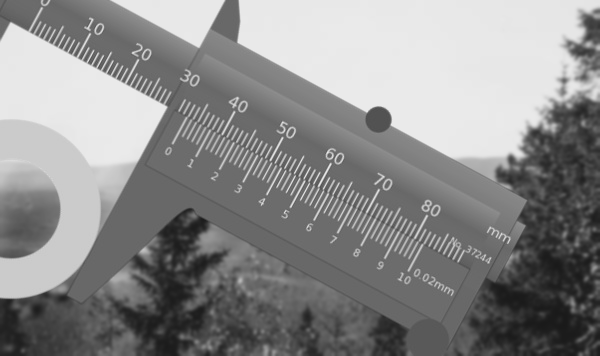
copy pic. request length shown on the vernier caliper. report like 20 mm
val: 32.8 mm
